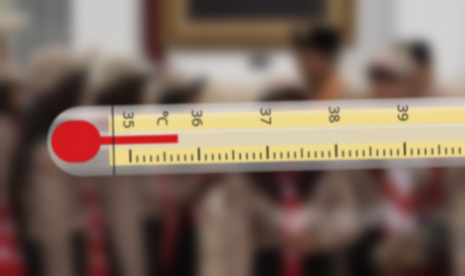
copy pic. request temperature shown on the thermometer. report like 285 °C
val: 35.7 °C
